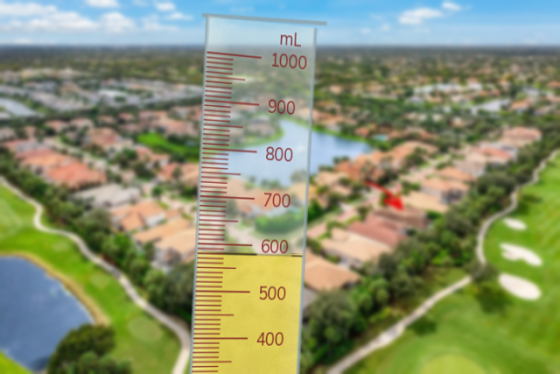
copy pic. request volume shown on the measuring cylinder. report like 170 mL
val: 580 mL
